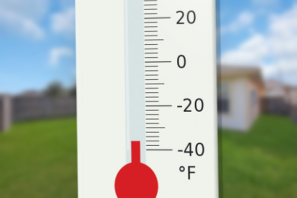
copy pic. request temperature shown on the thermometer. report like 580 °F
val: -36 °F
